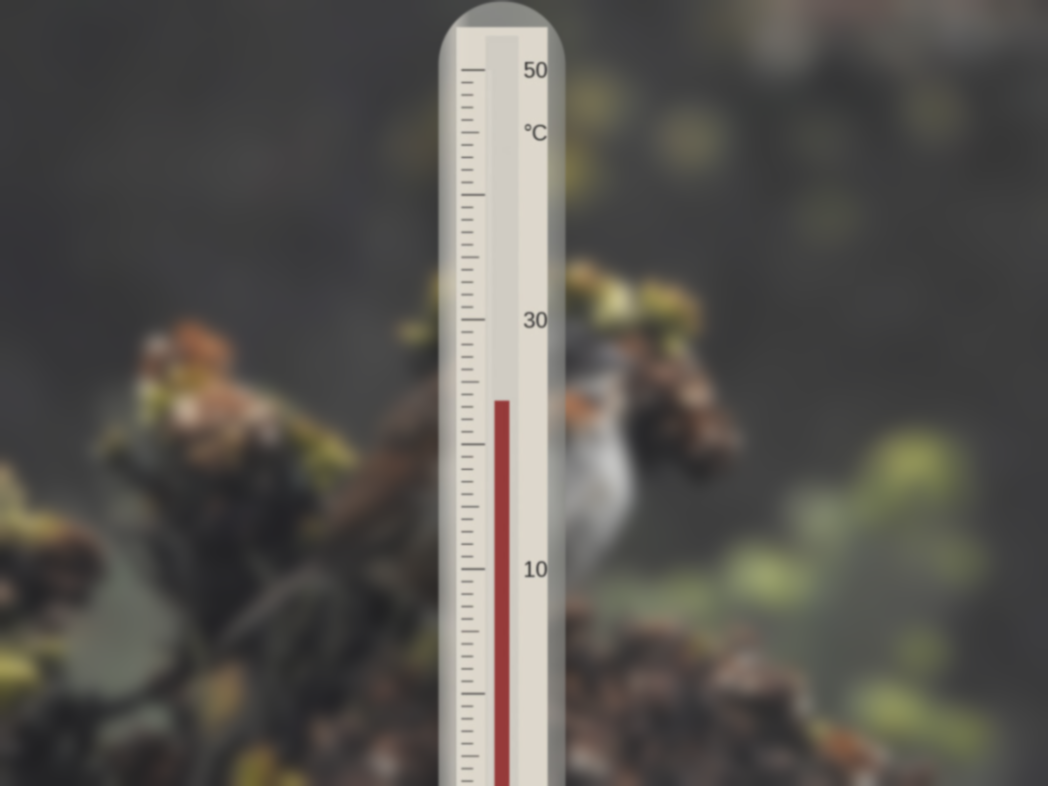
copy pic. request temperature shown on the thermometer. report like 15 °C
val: 23.5 °C
